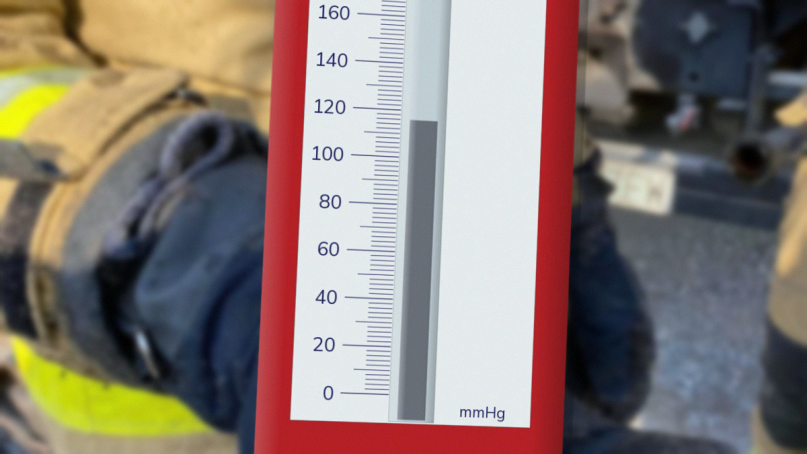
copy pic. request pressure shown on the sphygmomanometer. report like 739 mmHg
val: 116 mmHg
